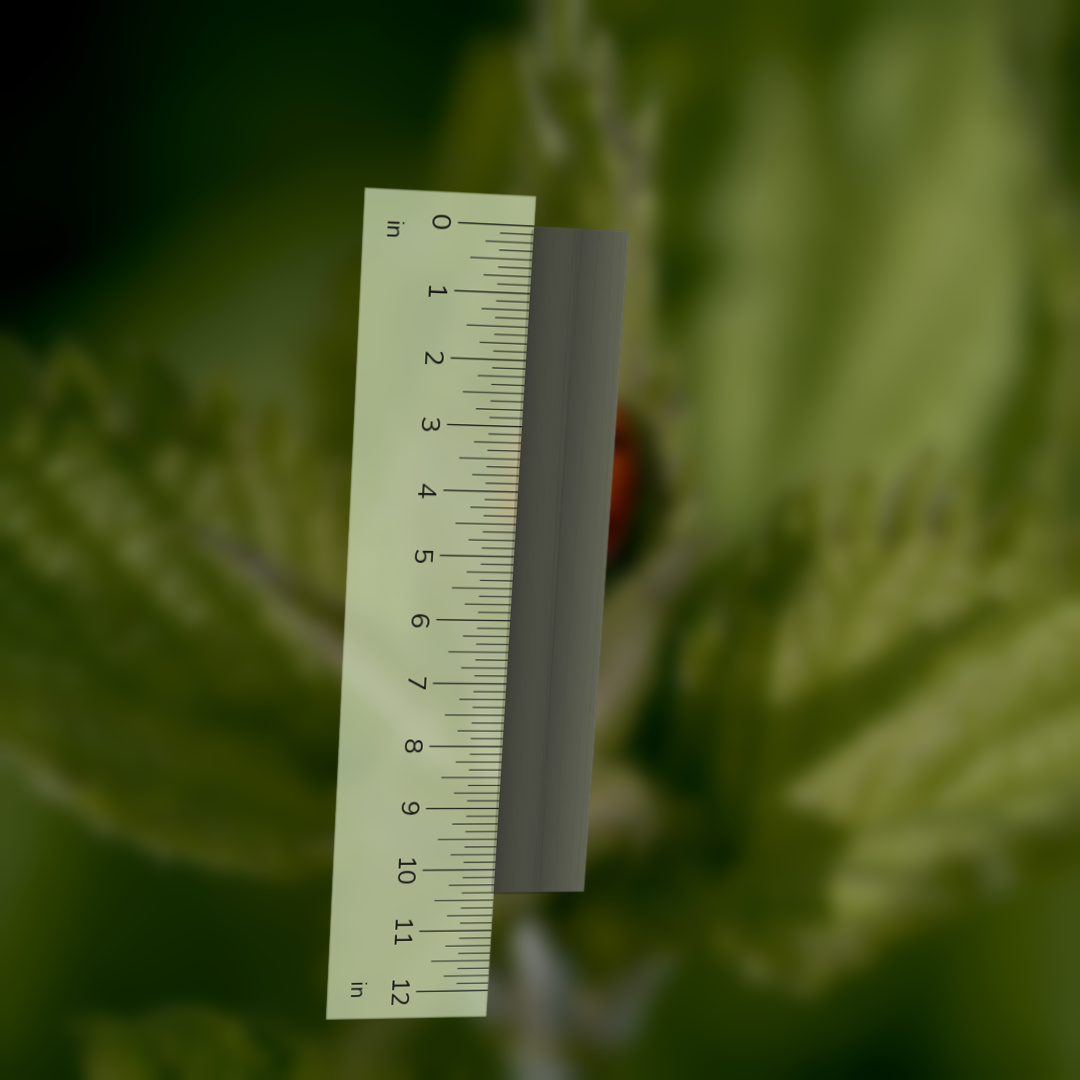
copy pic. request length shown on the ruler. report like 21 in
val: 10.375 in
